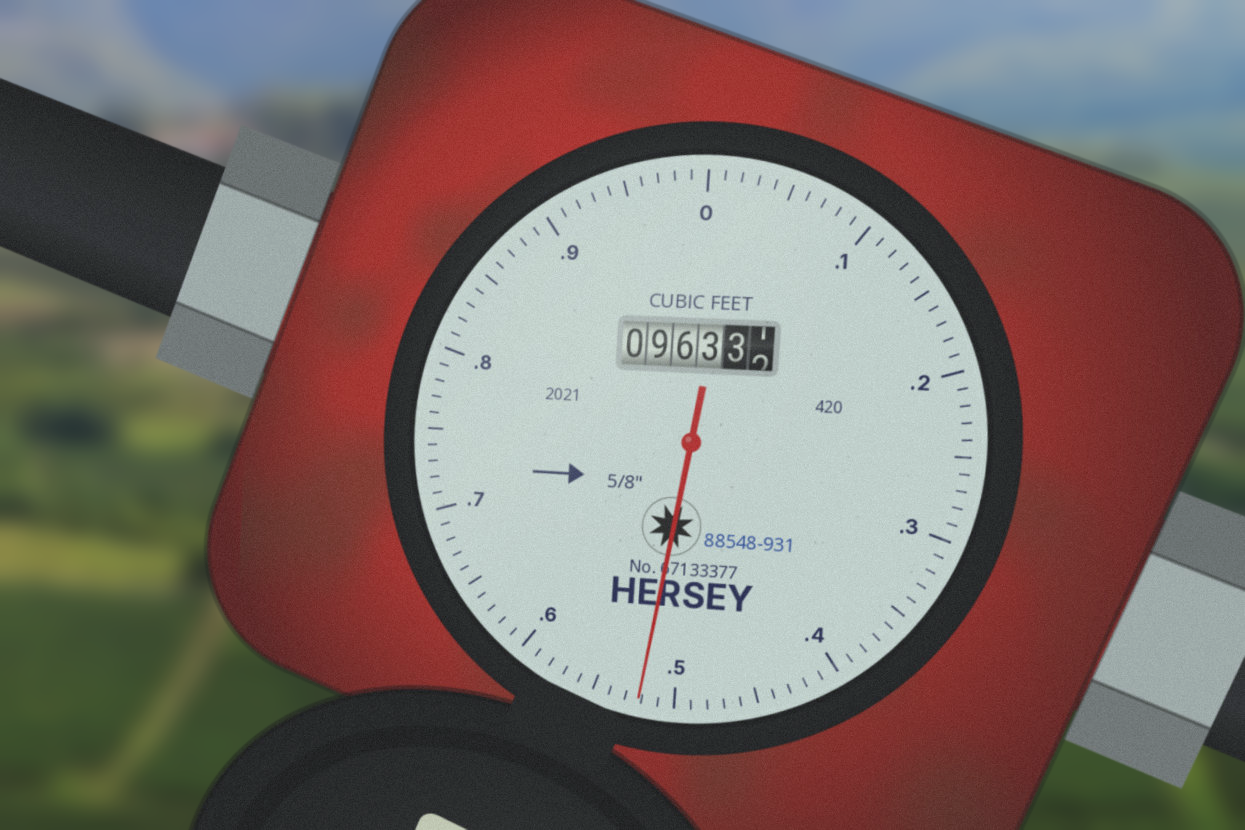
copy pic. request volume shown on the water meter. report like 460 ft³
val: 96331.52 ft³
